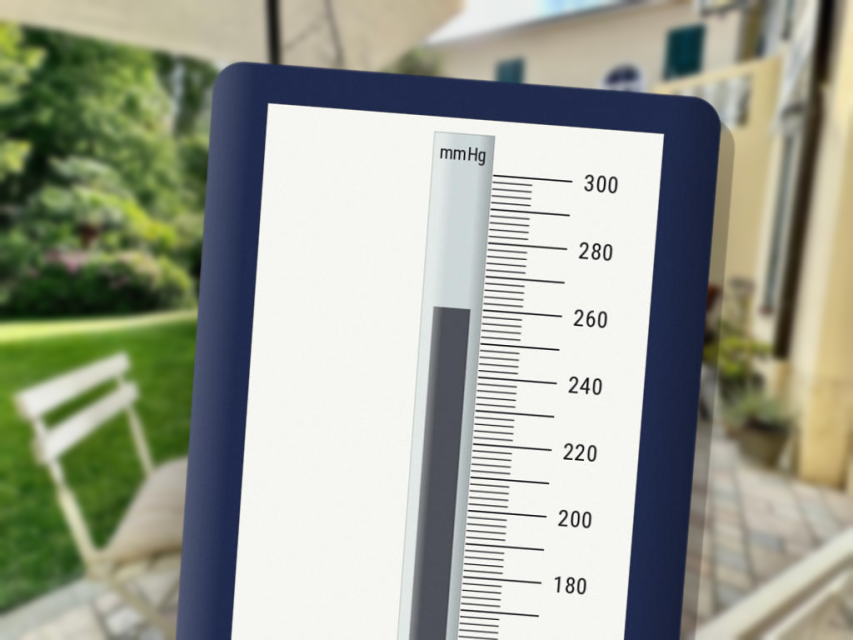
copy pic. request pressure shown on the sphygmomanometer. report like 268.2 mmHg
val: 260 mmHg
